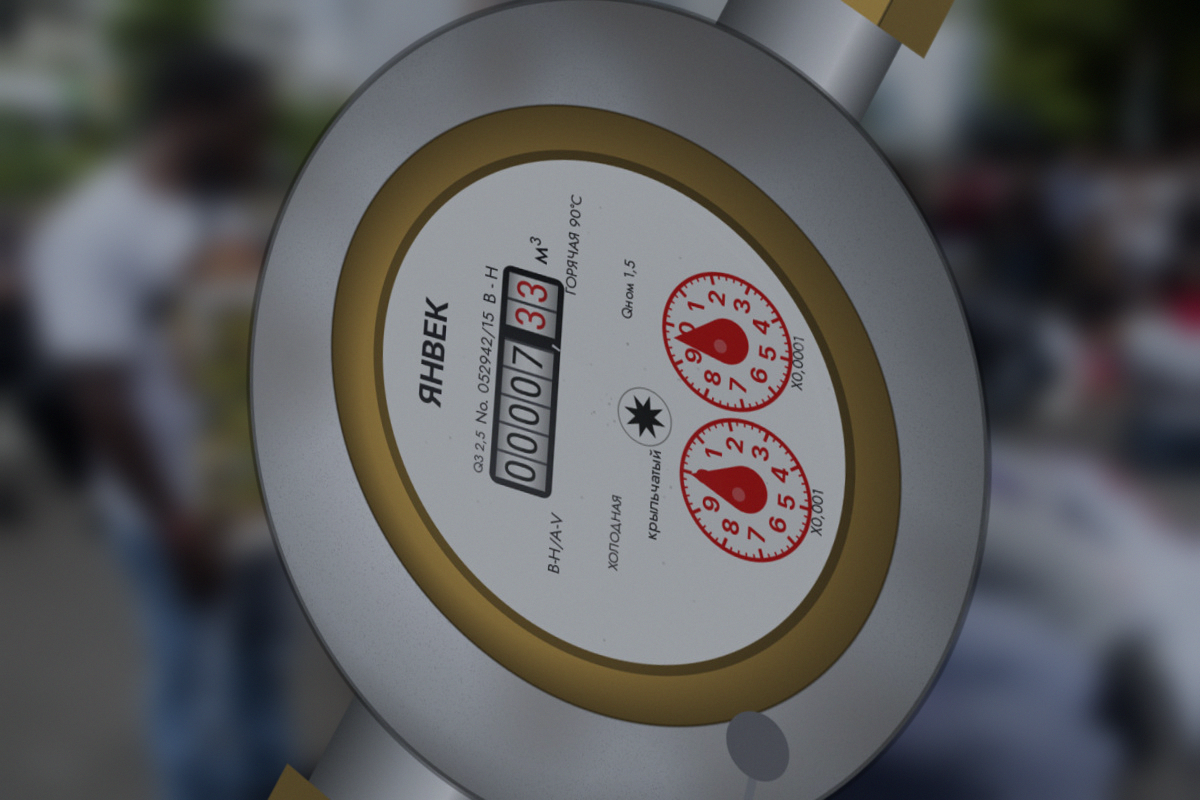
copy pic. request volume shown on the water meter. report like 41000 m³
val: 7.3299 m³
